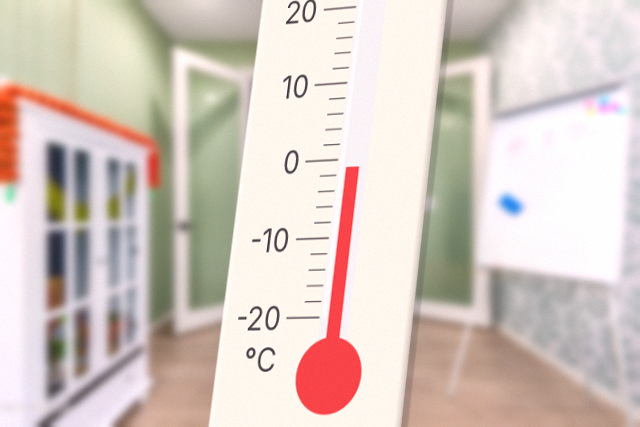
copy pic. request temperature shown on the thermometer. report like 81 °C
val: -1 °C
